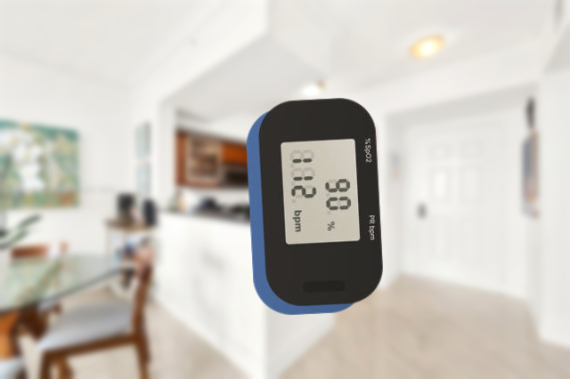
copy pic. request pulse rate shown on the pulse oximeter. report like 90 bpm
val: 112 bpm
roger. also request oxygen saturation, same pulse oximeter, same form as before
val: 90 %
